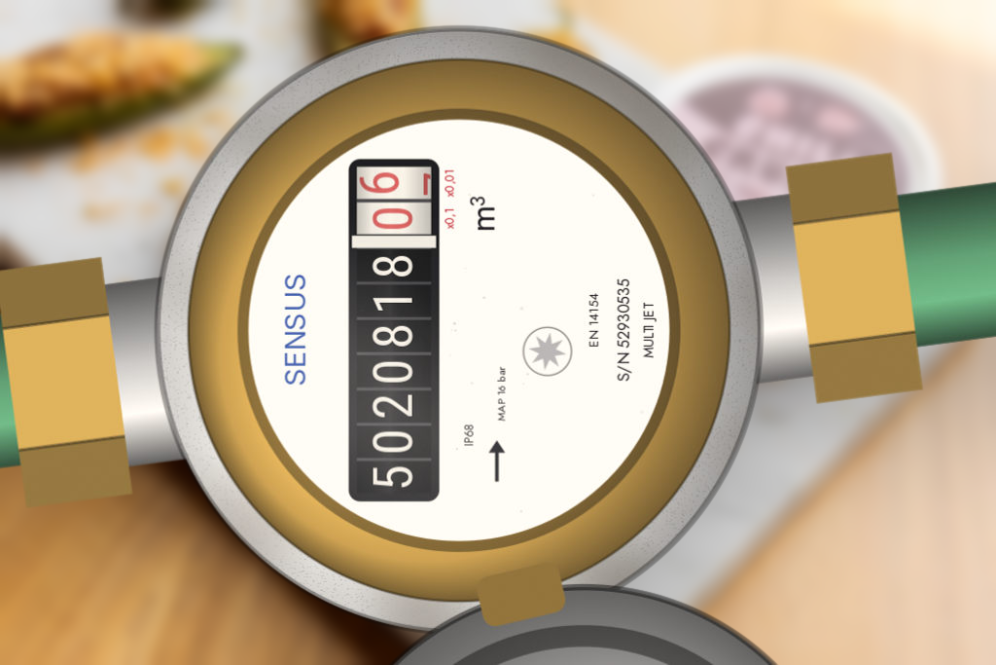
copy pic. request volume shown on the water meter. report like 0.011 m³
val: 5020818.06 m³
